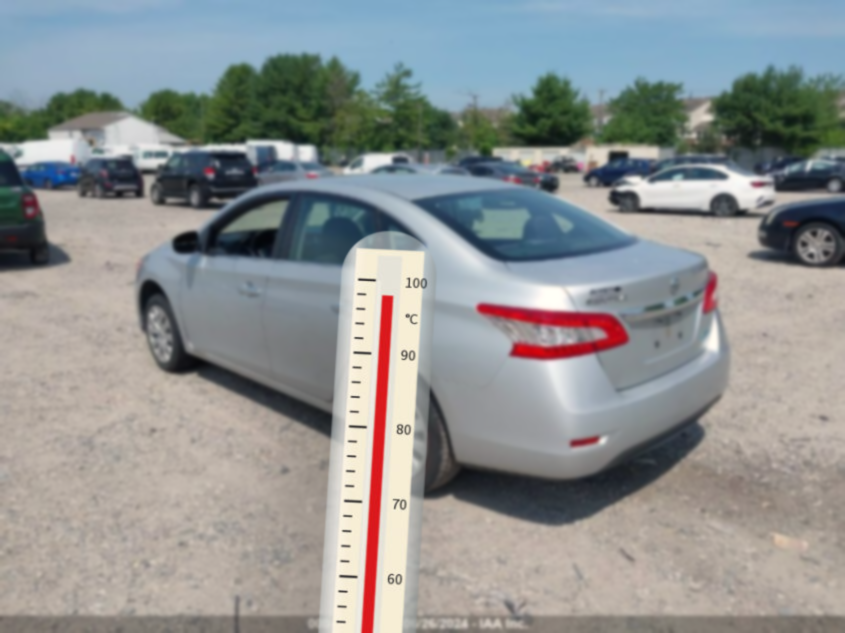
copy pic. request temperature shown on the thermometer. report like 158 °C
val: 98 °C
